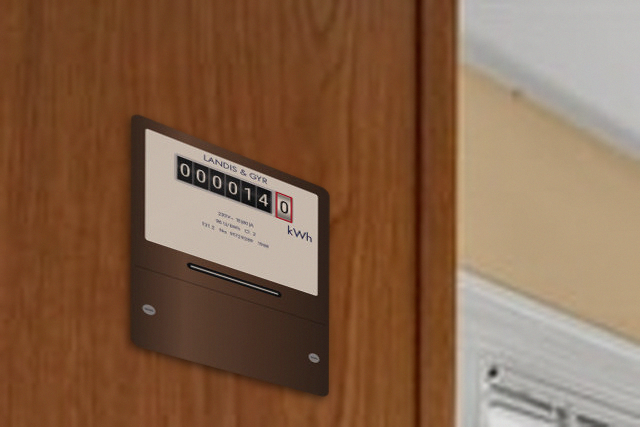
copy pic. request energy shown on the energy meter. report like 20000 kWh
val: 14.0 kWh
